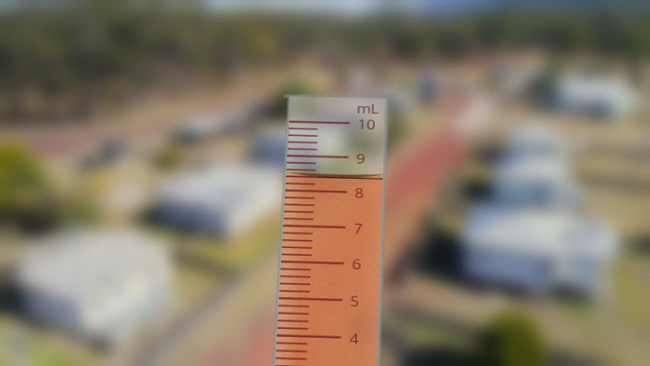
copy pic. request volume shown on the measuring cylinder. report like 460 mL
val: 8.4 mL
